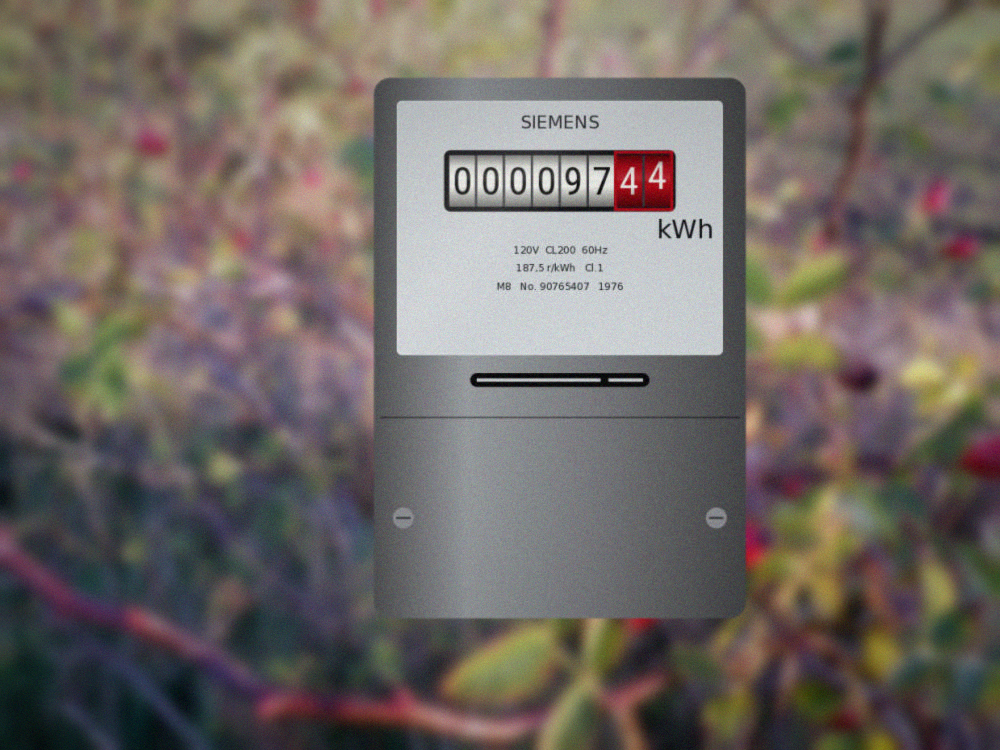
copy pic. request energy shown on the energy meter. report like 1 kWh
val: 97.44 kWh
